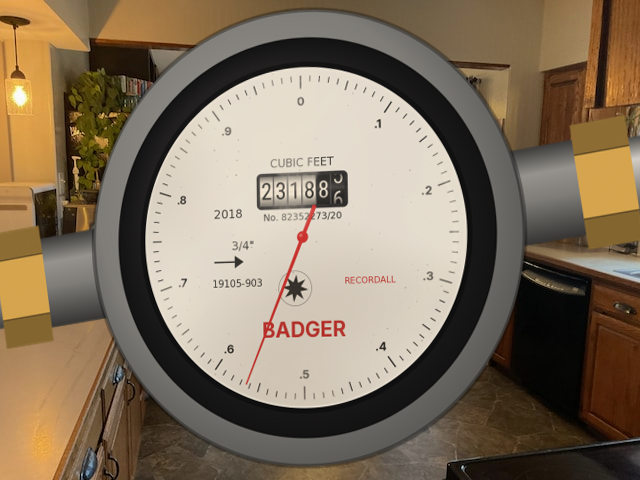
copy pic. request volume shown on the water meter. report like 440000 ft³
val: 231885.56 ft³
